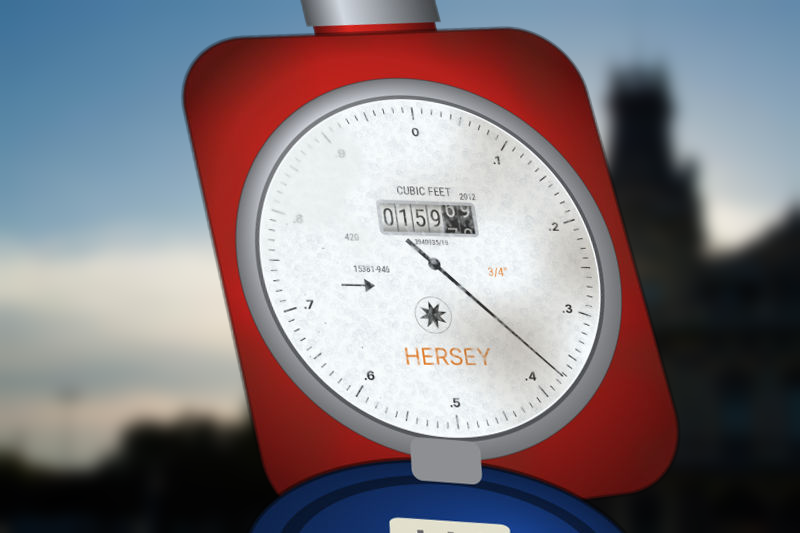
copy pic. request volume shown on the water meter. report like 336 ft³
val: 15969.37 ft³
